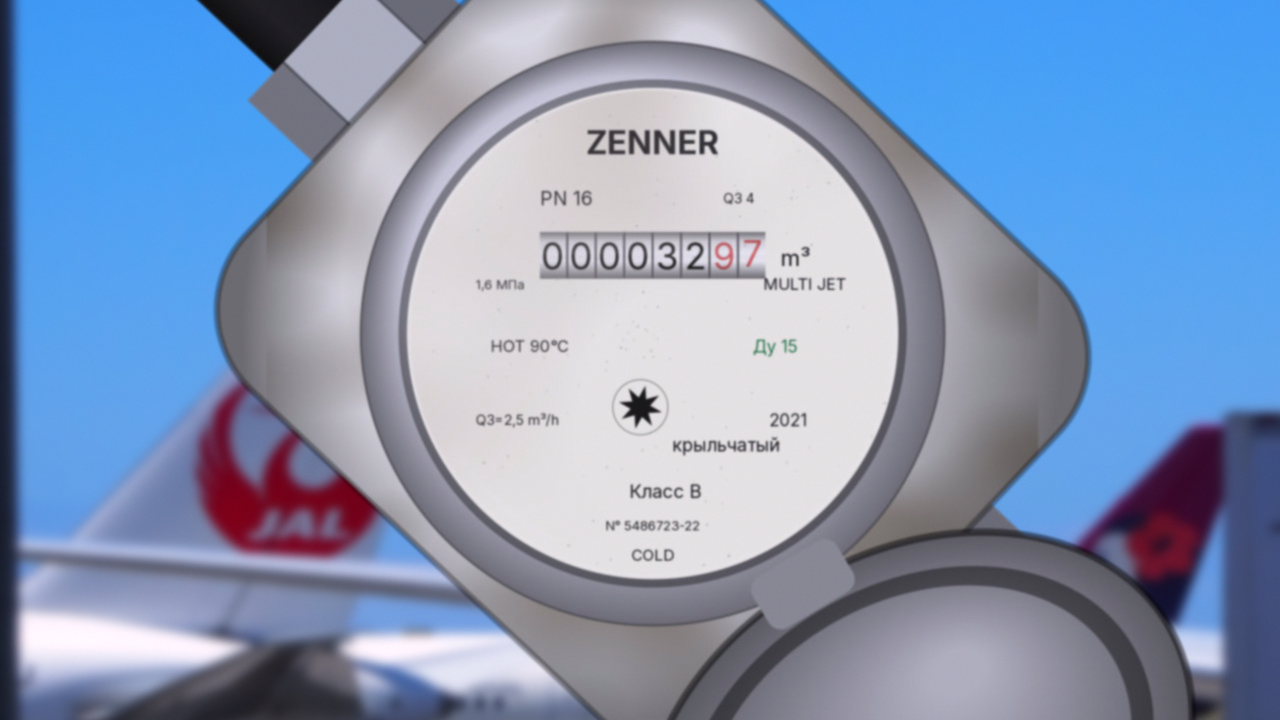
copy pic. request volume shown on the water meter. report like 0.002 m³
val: 32.97 m³
